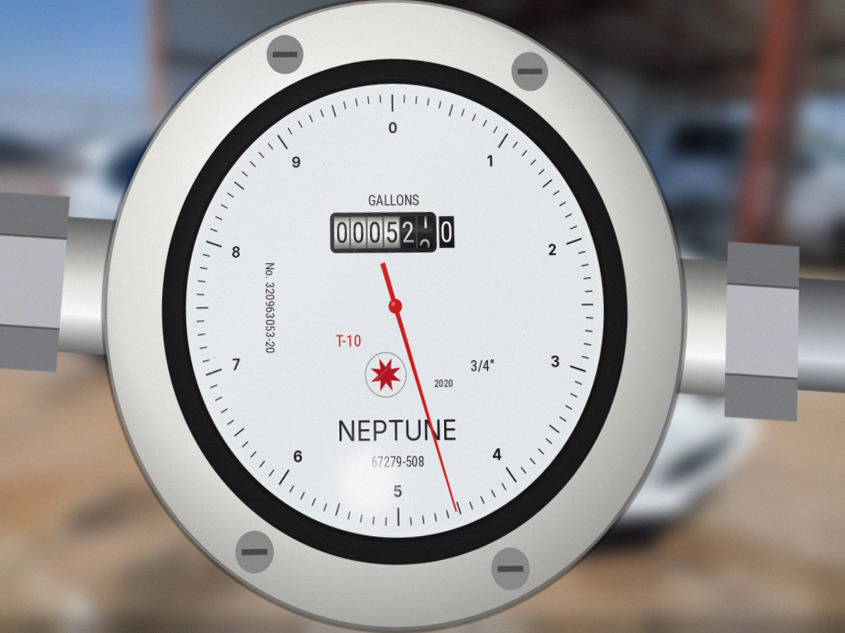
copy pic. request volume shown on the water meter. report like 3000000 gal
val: 5214.5 gal
